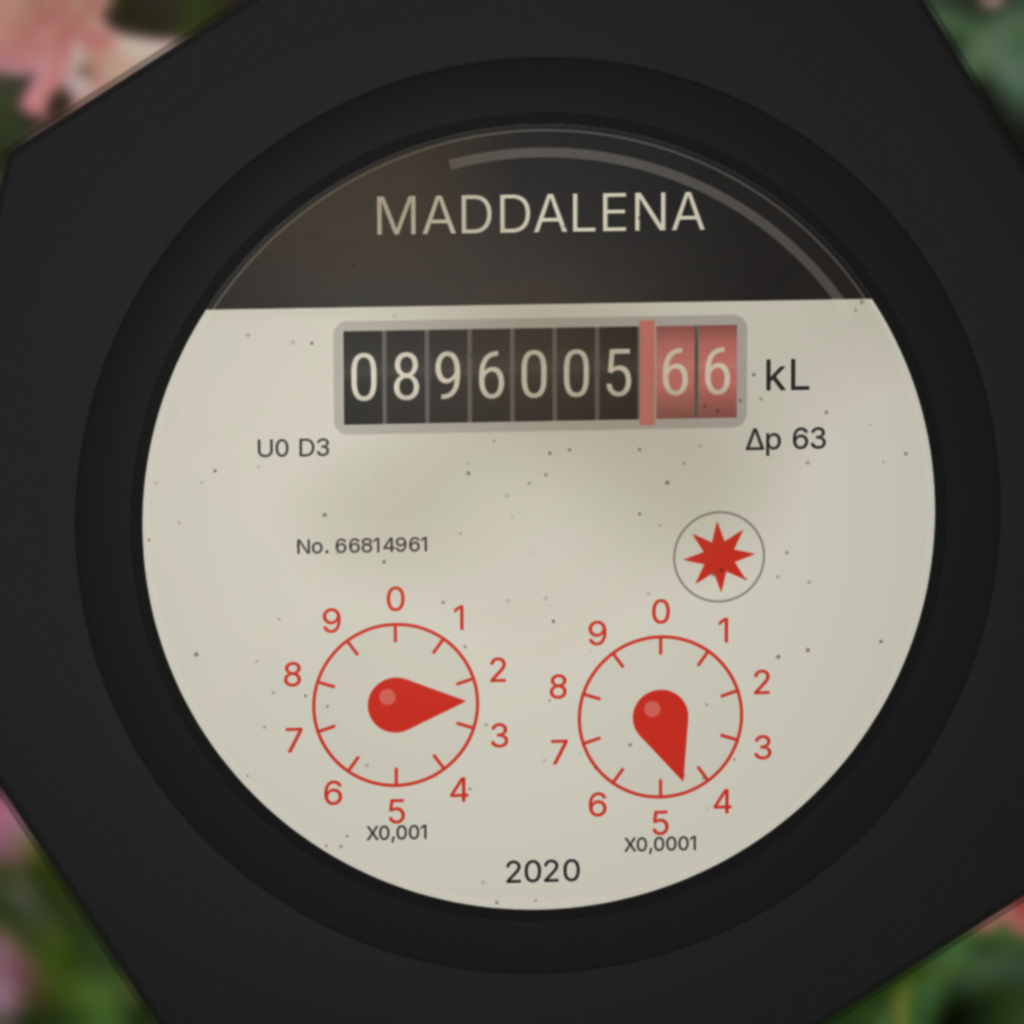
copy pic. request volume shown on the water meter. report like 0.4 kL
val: 896005.6624 kL
